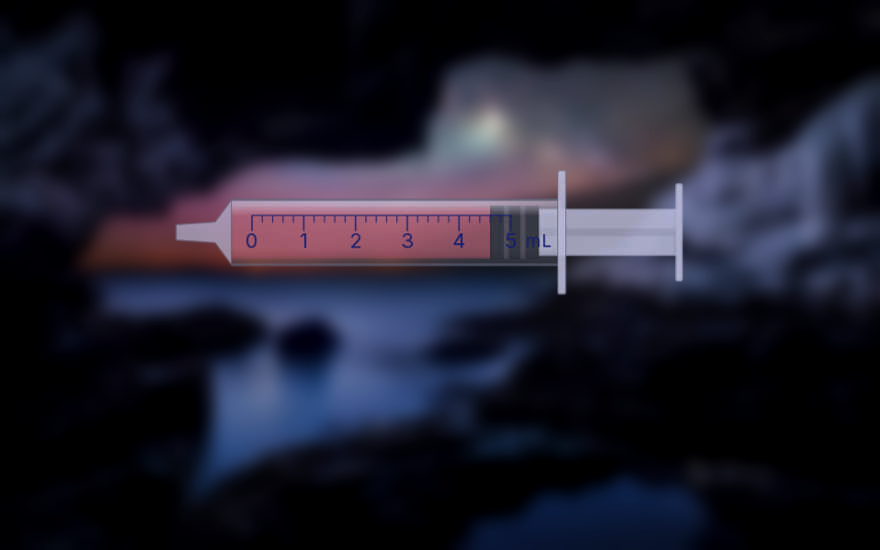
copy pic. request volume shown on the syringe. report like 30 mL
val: 4.6 mL
